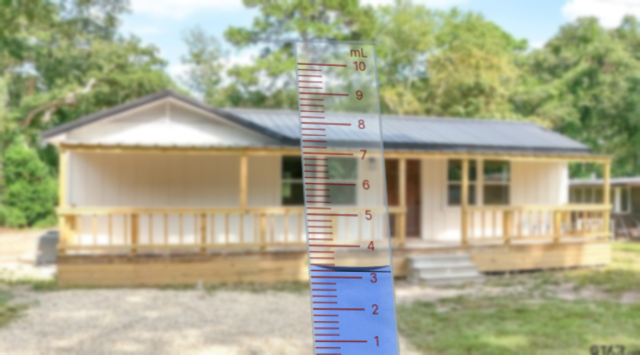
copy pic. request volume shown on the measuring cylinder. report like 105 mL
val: 3.2 mL
